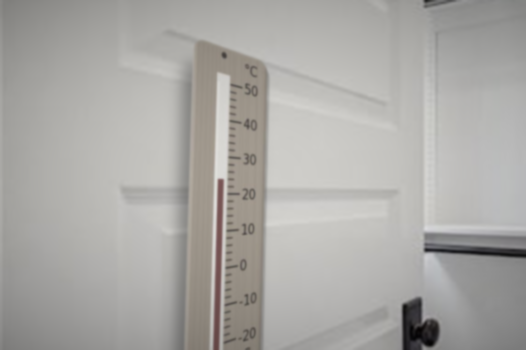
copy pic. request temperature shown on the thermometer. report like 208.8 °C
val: 24 °C
